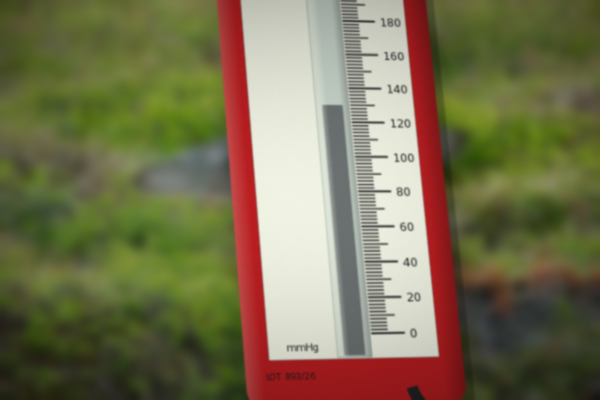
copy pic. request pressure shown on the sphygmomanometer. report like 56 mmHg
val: 130 mmHg
